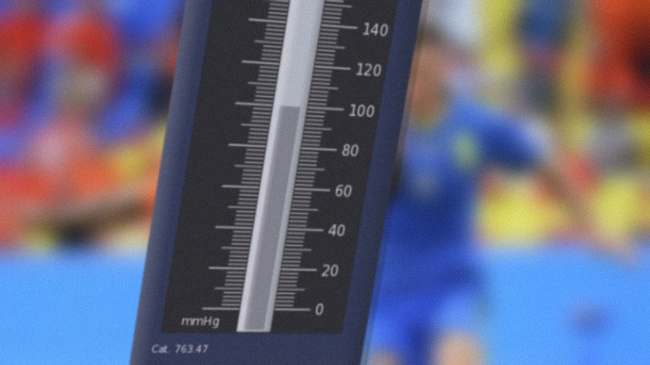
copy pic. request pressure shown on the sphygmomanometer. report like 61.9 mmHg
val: 100 mmHg
